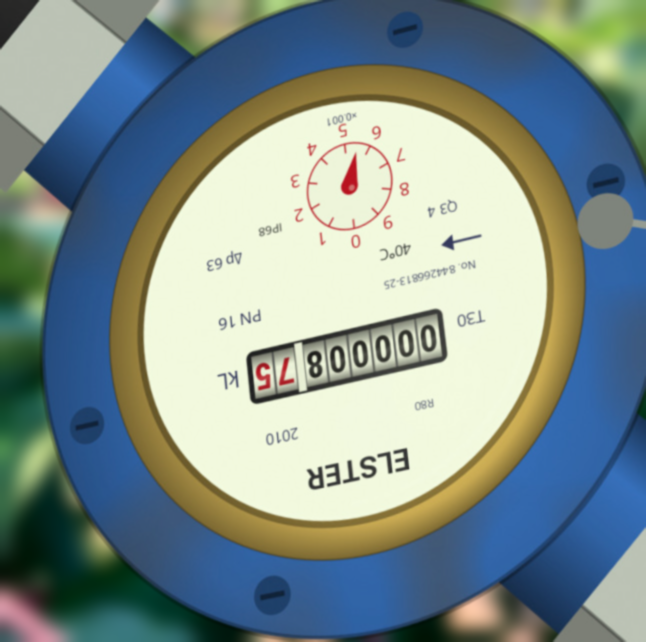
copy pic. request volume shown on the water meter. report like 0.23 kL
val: 8.755 kL
